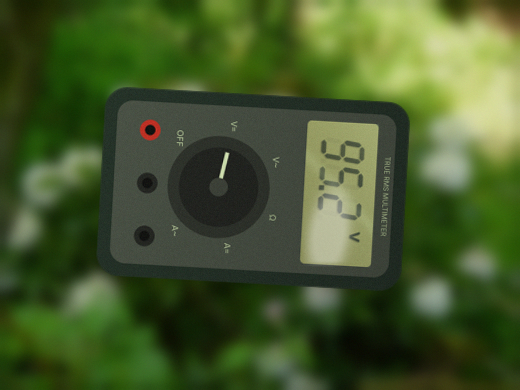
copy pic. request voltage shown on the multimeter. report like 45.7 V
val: 95.2 V
